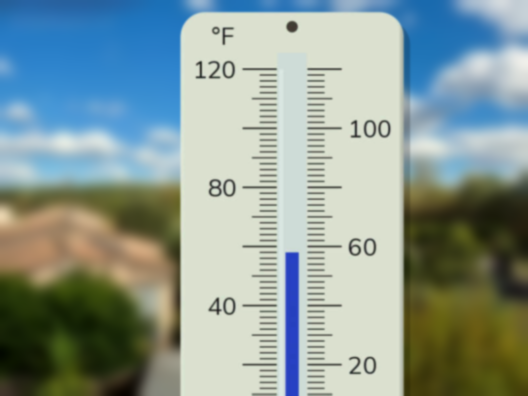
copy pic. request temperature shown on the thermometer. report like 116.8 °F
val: 58 °F
